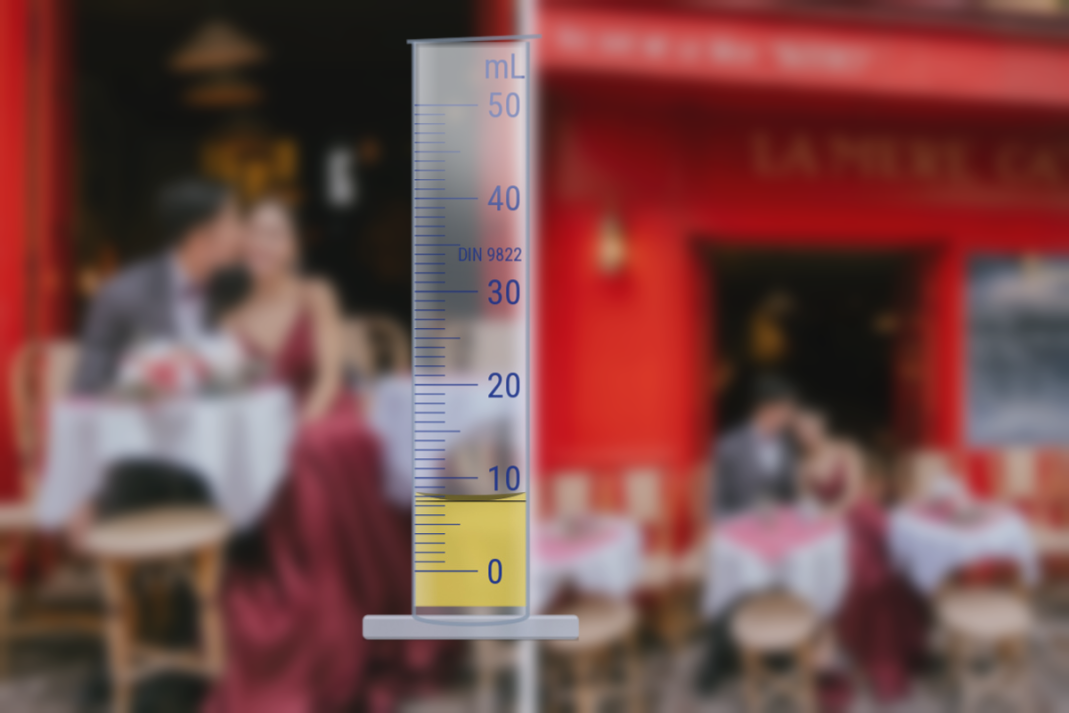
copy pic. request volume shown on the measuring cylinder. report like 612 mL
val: 7.5 mL
